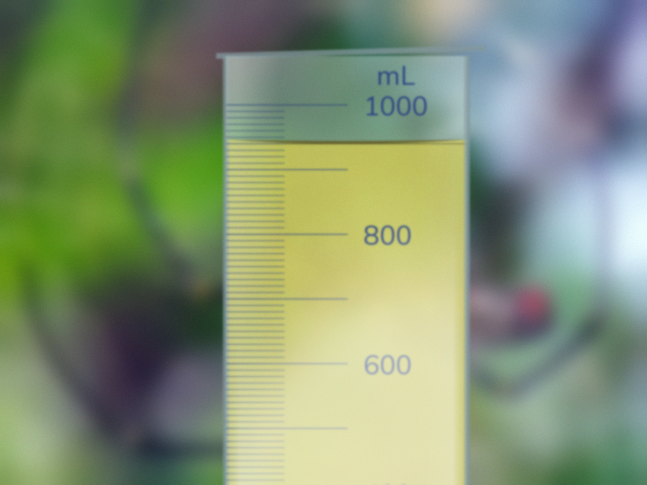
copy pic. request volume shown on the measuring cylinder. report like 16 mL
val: 940 mL
